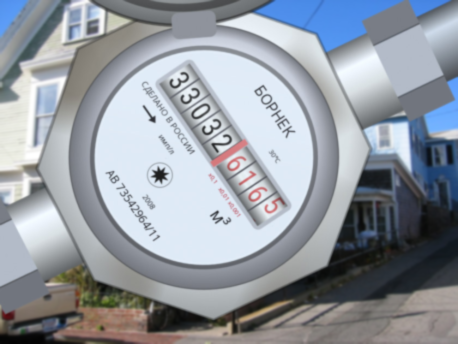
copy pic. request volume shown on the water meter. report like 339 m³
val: 33032.6165 m³
